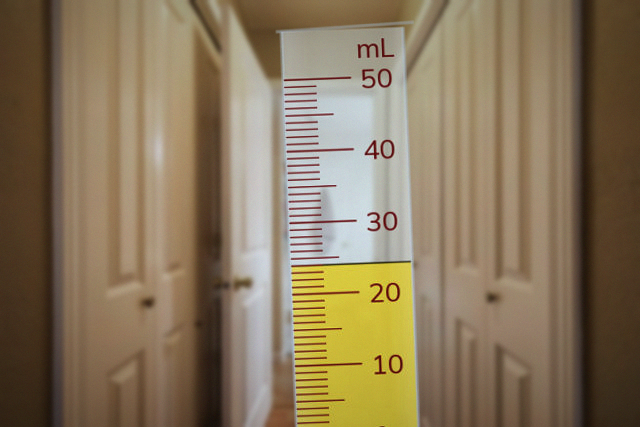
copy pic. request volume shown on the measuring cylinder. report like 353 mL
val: 24 mL
